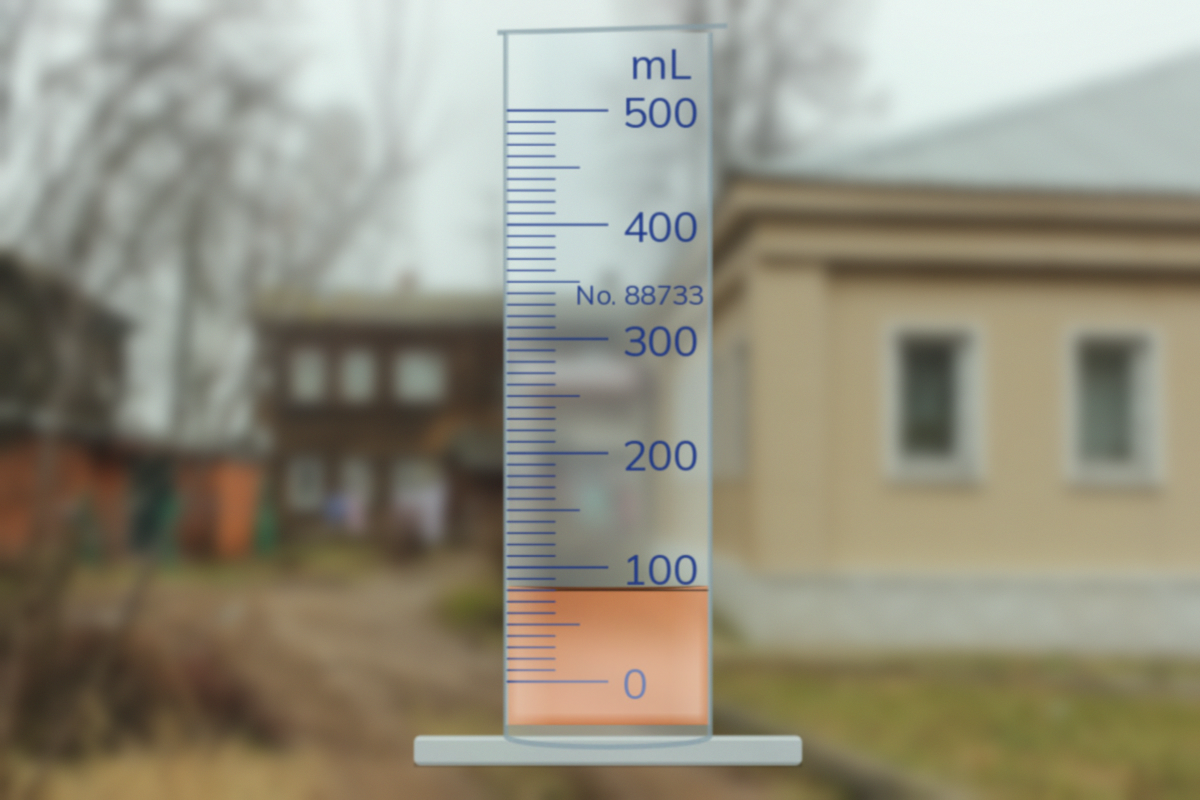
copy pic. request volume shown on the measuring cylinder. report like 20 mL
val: 80 mL
